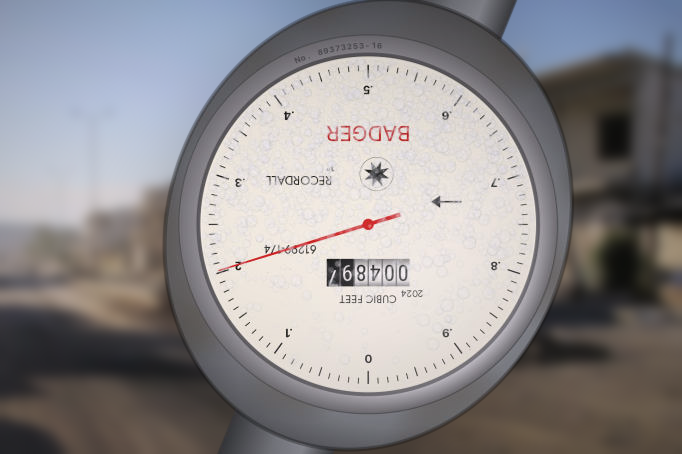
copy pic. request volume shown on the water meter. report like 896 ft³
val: 4897.20 ft³
